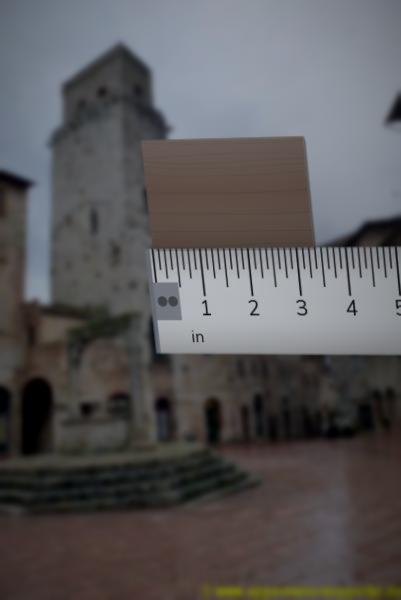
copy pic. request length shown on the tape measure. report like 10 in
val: 3.375 in
